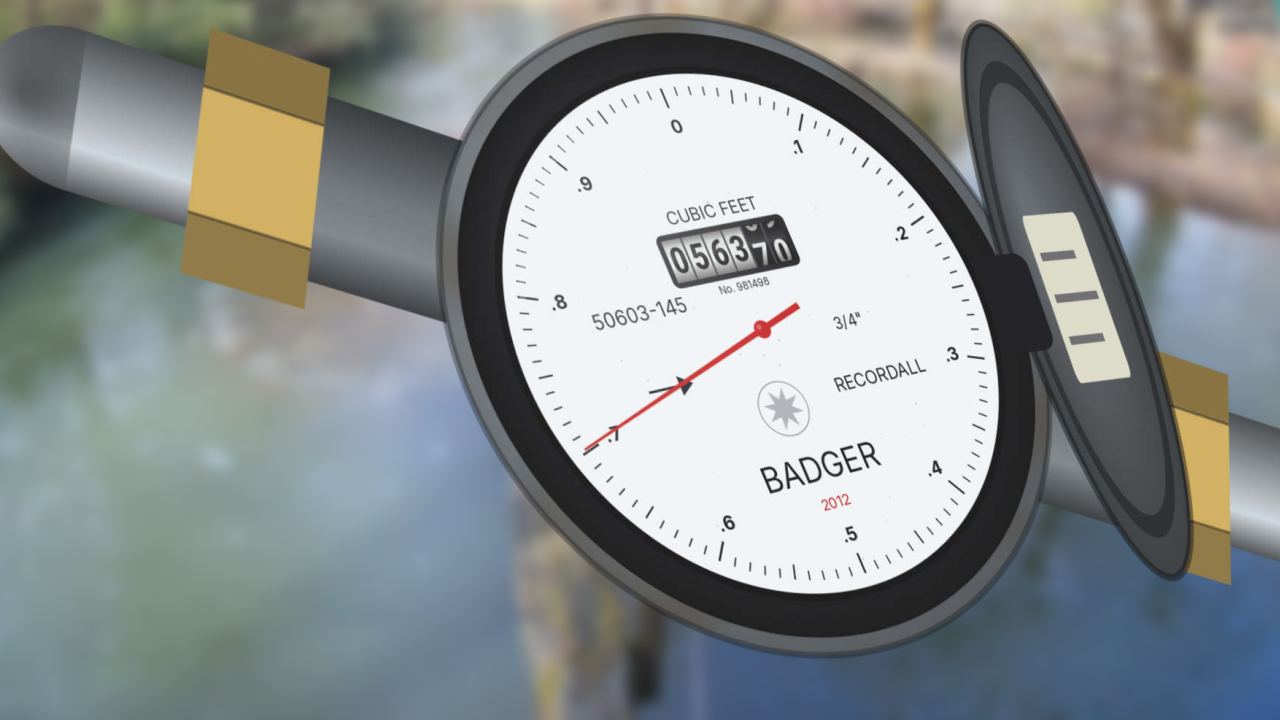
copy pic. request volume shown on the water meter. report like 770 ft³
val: 56369.70 ft³
